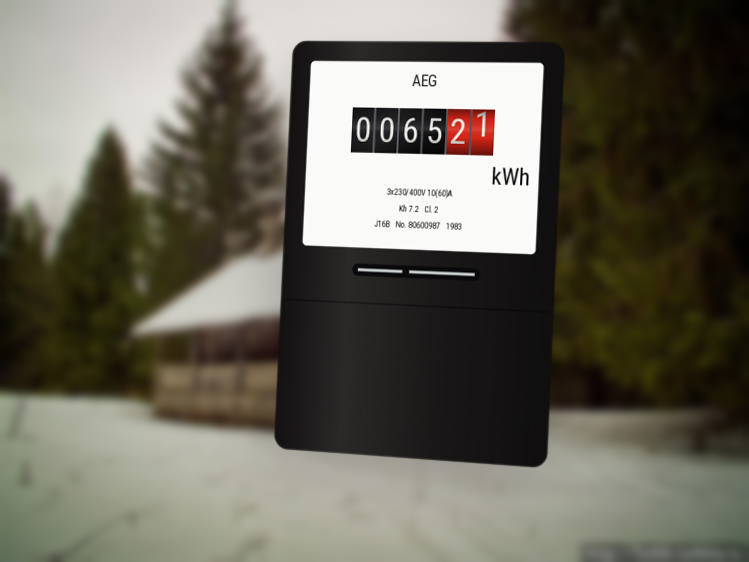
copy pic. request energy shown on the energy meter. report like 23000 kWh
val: 65.21 kWh
